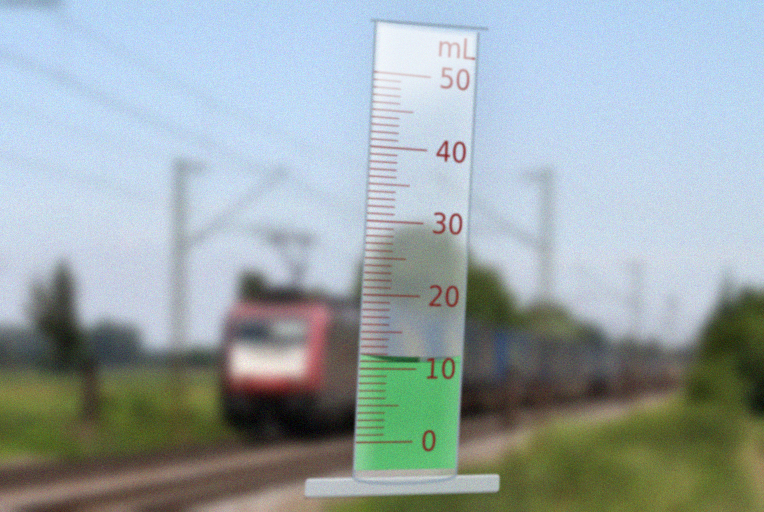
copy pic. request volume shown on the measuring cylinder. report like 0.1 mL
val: 11 mL
